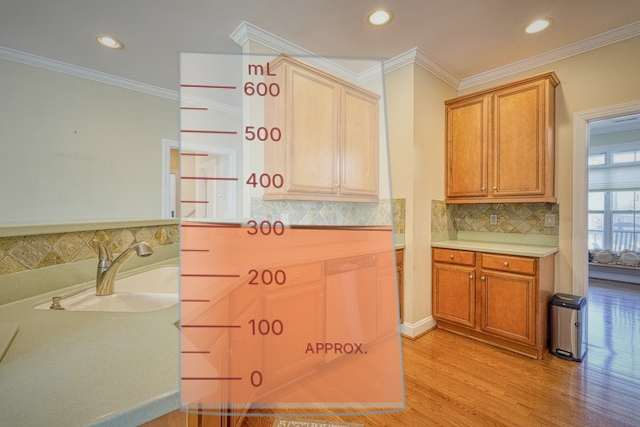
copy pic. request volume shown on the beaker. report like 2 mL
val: 300 mL
